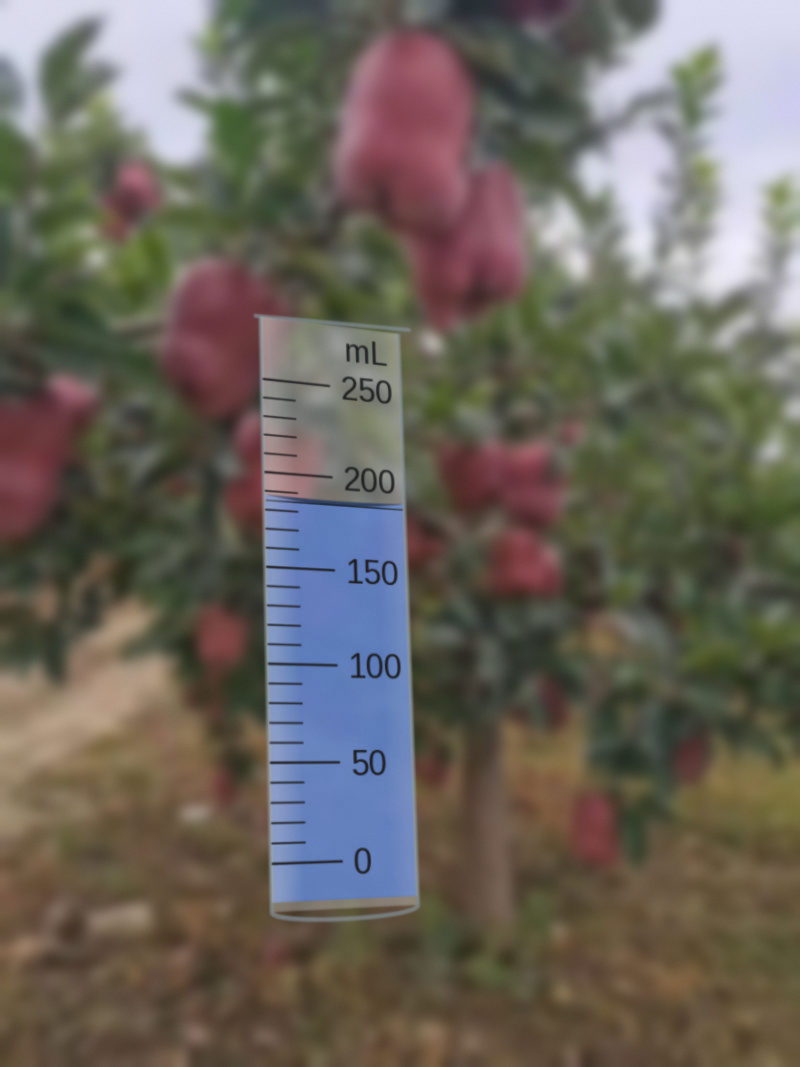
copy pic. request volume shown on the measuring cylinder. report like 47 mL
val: 185 mL
